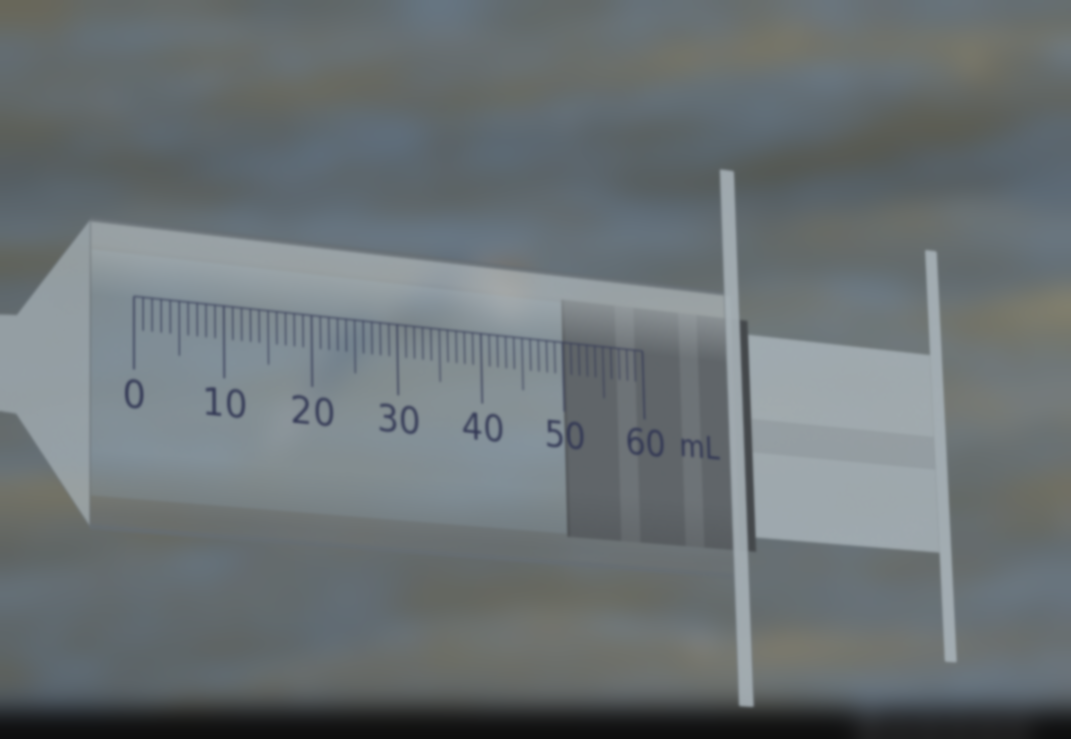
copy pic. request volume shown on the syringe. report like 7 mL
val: 50 mL
